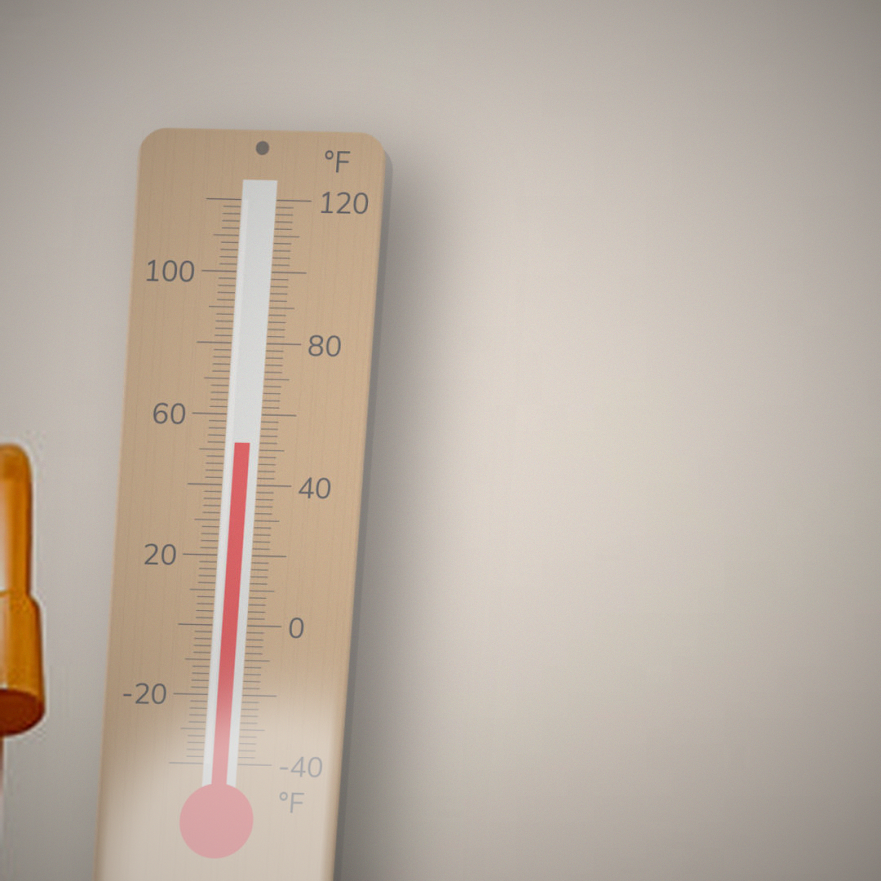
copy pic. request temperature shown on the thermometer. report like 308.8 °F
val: 52 °F
